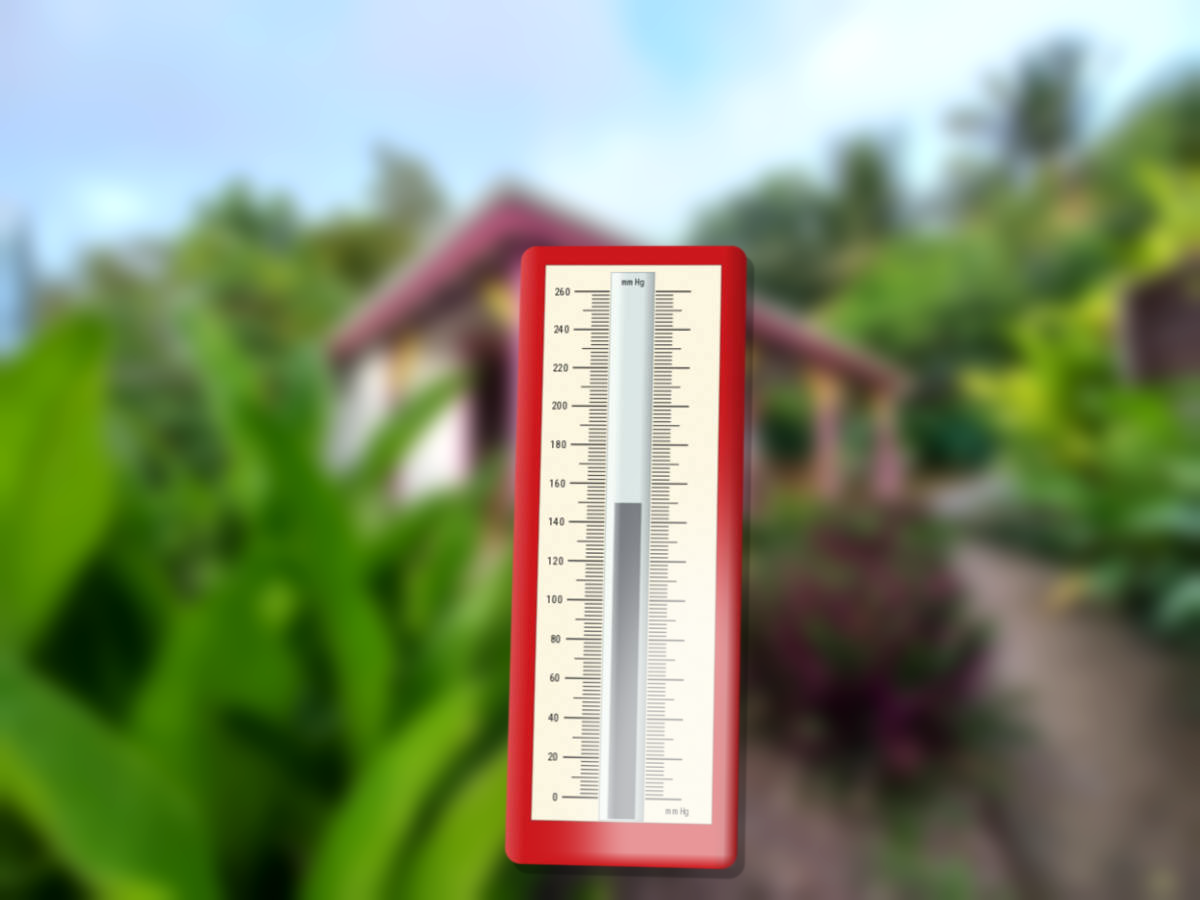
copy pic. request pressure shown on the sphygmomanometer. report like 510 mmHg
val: 150 mmHg
